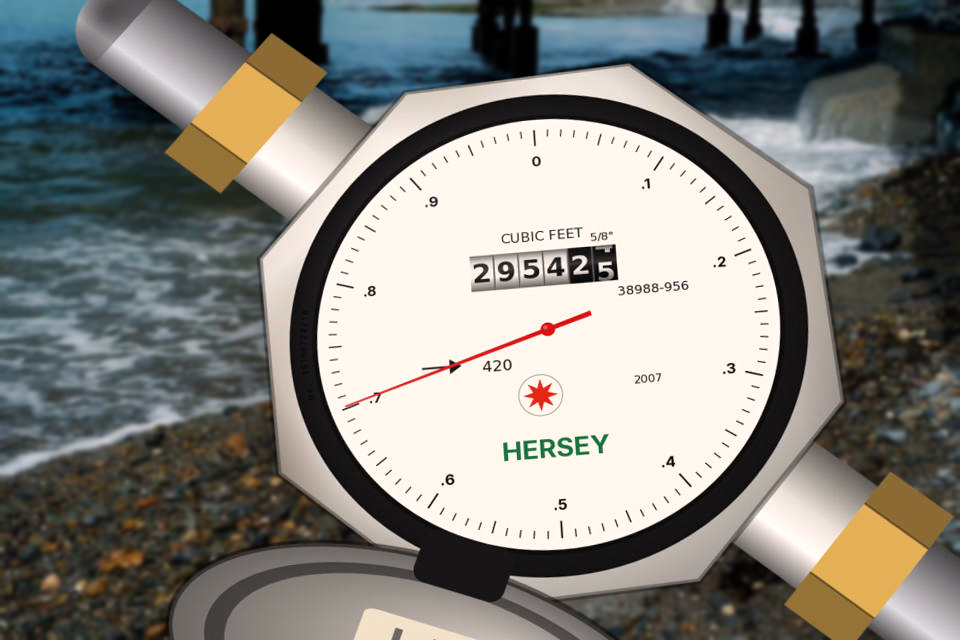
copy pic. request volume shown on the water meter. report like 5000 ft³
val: 295424.70 ft³
